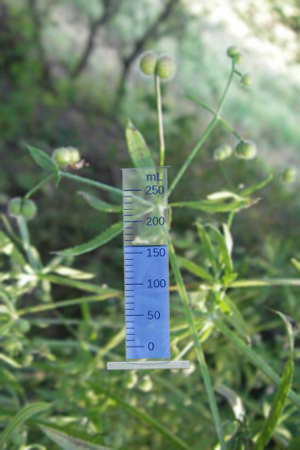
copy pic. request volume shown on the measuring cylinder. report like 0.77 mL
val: 160 mL
